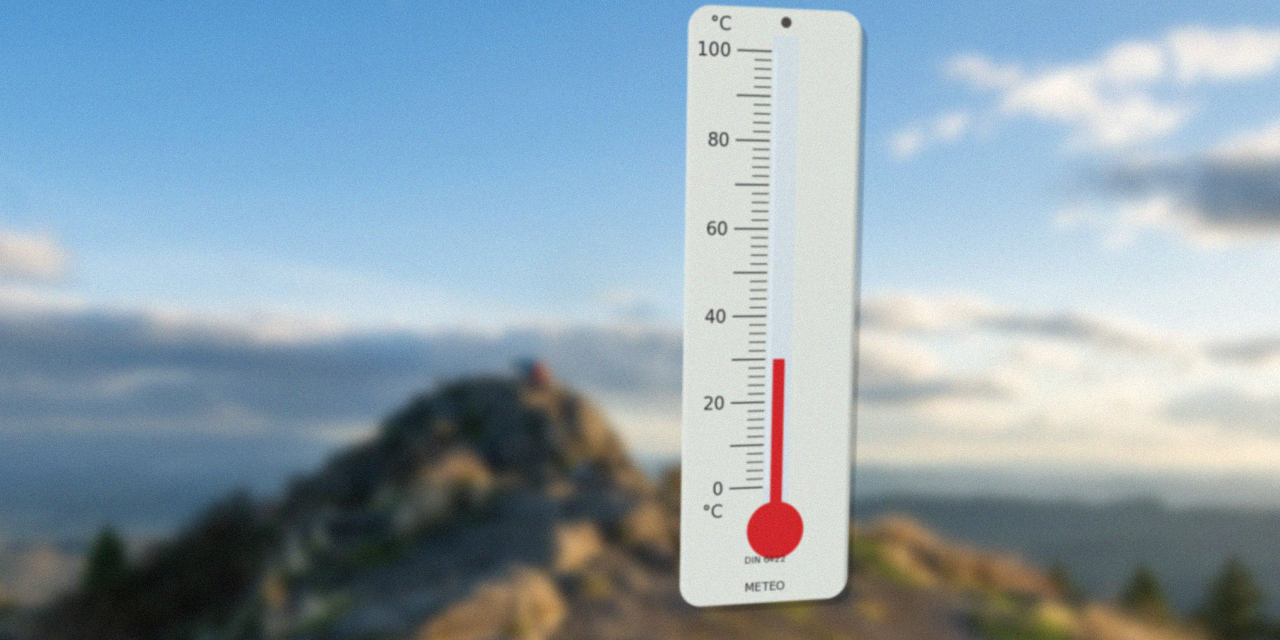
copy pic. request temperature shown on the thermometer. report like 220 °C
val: 30 °C
